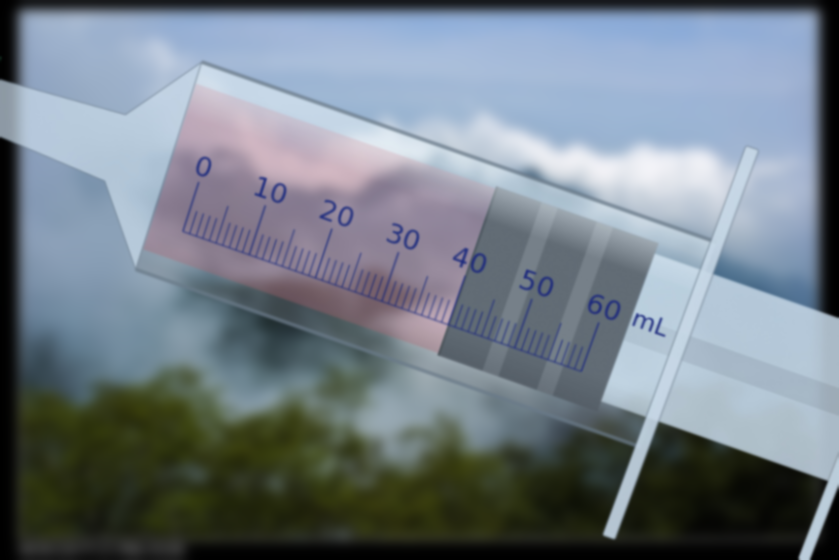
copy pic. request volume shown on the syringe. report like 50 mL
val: 40 mL
